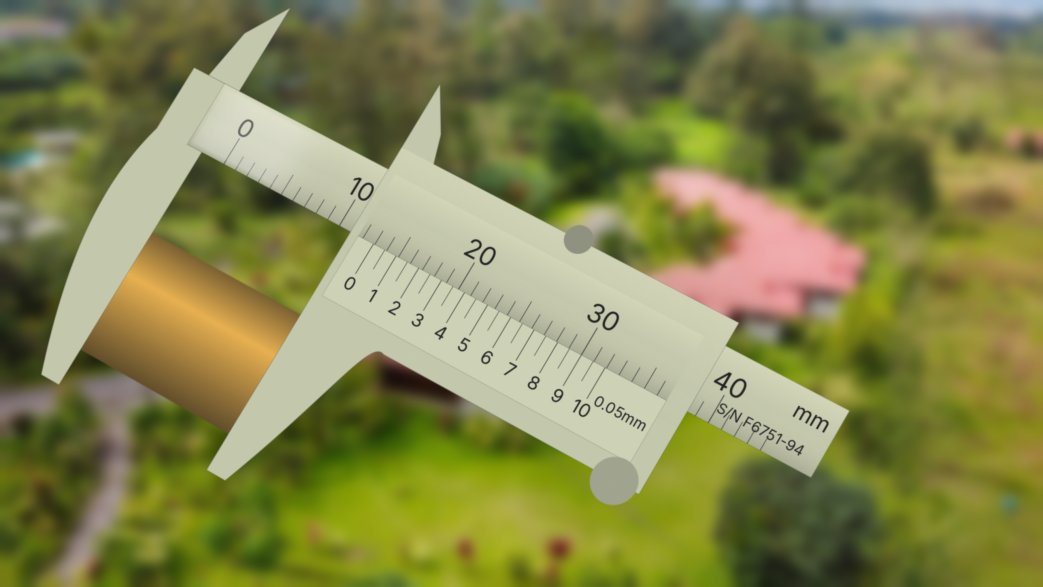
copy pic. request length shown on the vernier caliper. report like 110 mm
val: 12.9 mm
